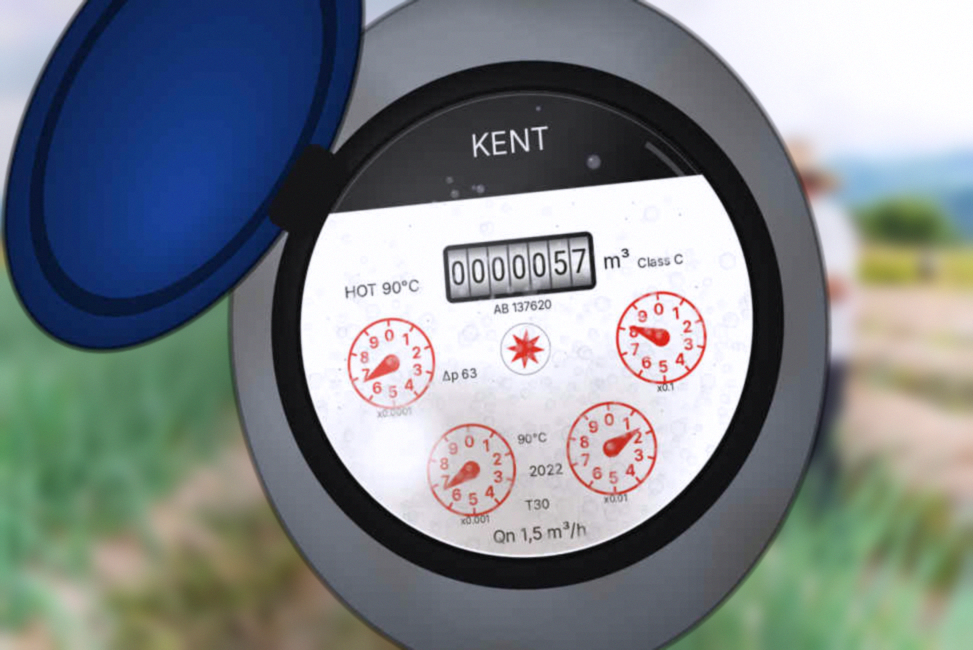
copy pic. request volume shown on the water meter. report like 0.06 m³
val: 57.8166 m³
